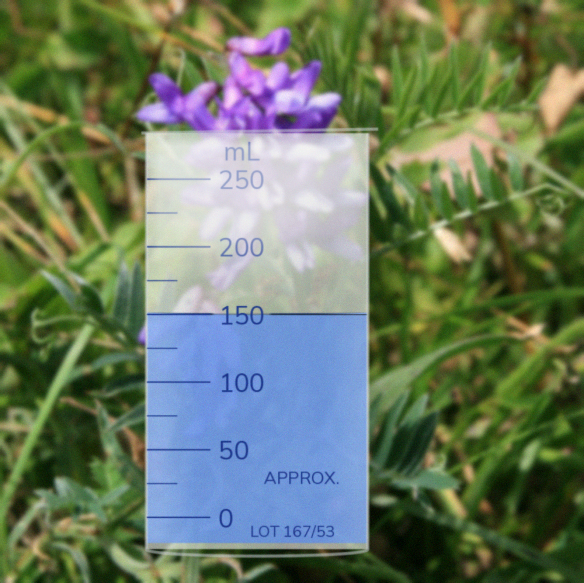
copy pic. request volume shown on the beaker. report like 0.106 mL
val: 150 mL
